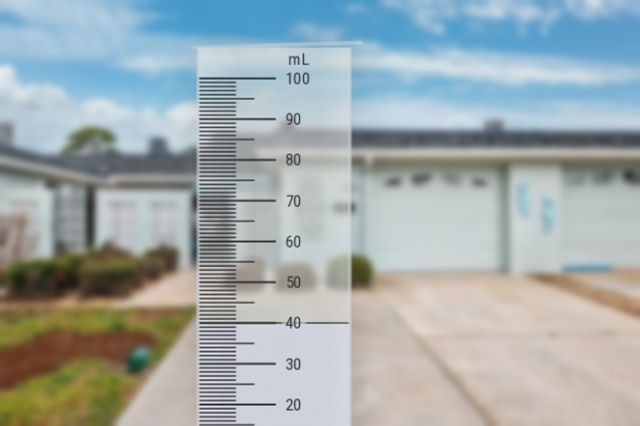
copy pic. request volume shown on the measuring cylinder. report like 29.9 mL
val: 40 mL
